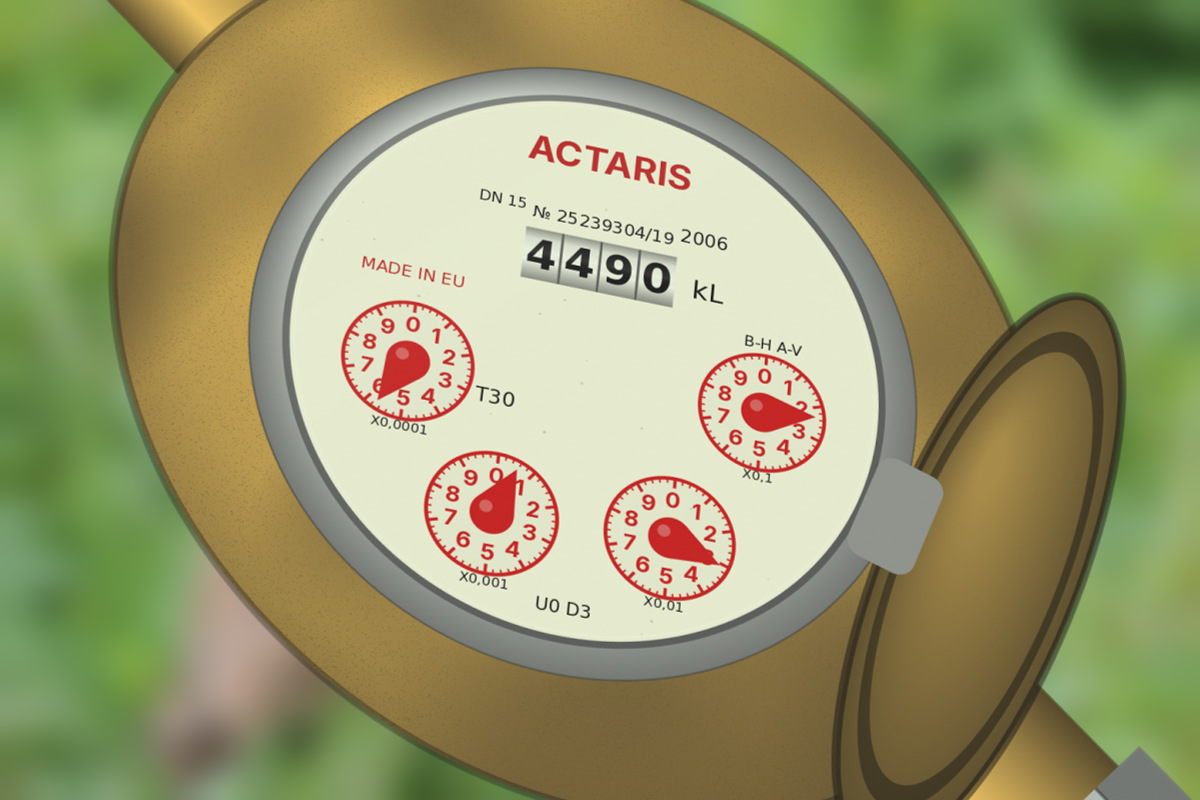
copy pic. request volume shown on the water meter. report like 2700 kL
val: 4490.2305 kL
